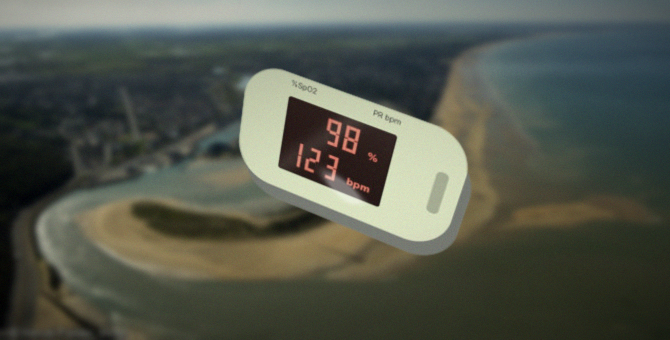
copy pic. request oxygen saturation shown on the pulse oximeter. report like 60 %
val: 98 %
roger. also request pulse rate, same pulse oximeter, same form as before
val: 123 bpm
